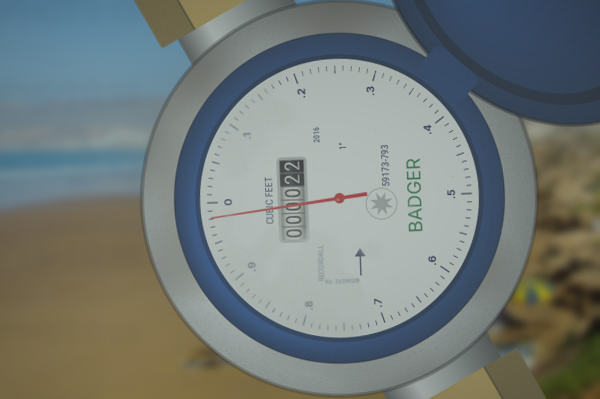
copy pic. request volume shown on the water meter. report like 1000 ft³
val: 21.98 ft³
